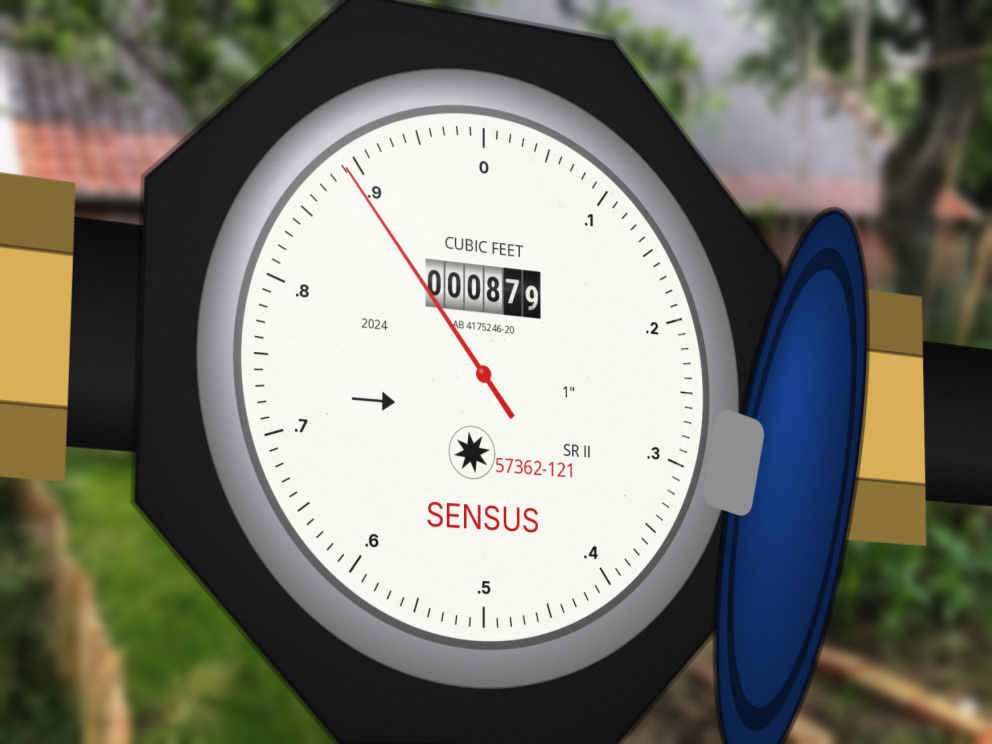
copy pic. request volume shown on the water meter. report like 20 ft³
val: 878.89 ft³
